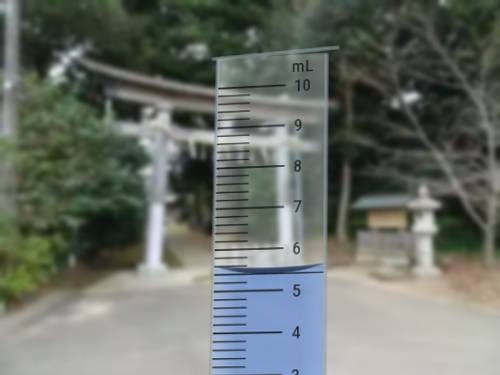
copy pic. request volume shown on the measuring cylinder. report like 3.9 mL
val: 5.4 mL
